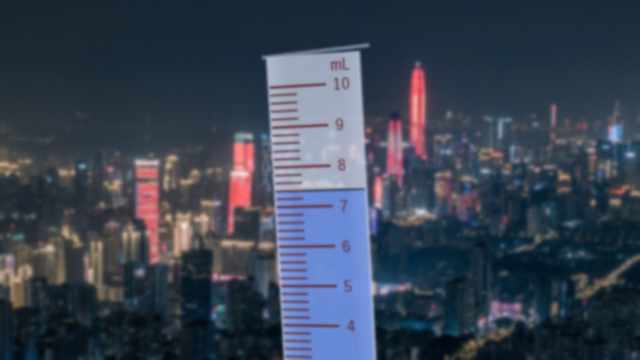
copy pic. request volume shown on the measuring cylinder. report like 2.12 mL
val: 7.4 mL
